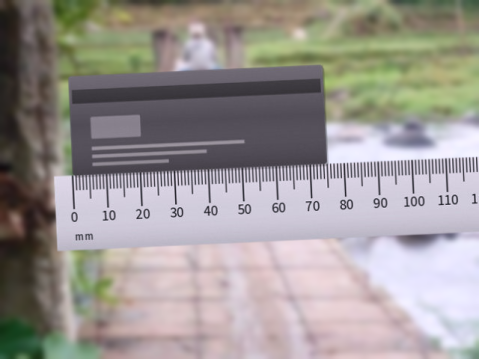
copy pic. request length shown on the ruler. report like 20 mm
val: 75 mm
